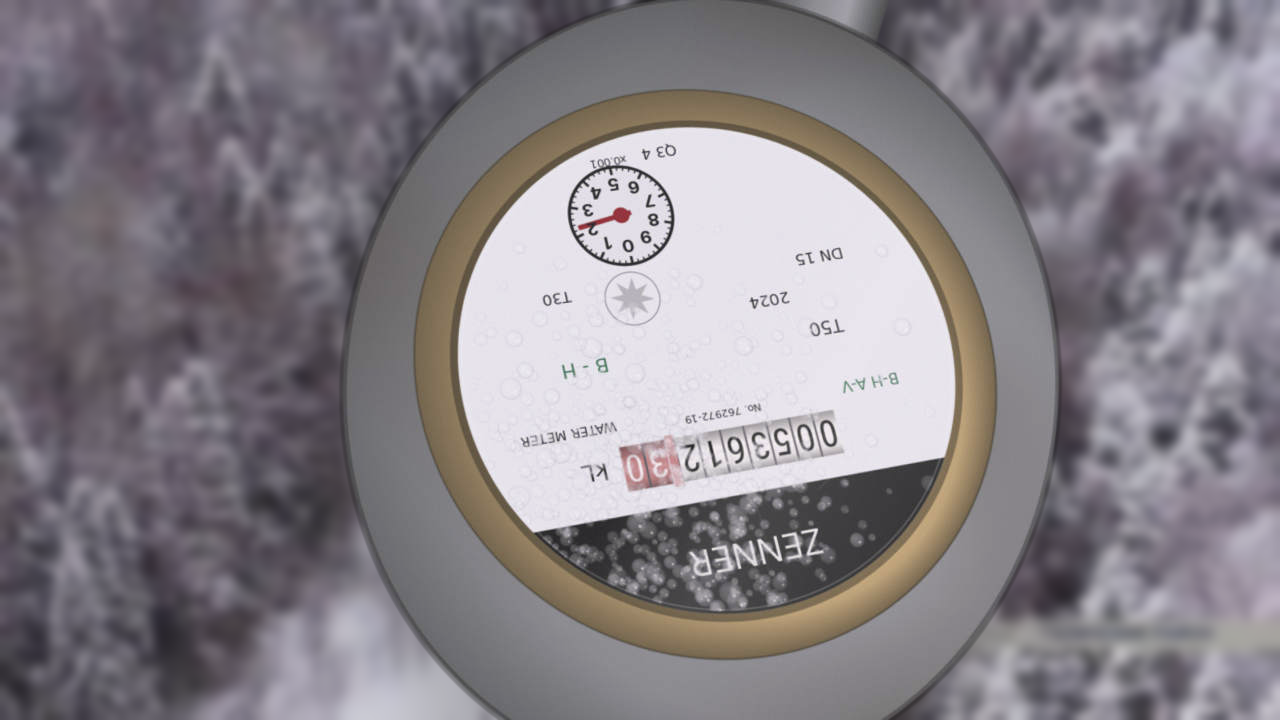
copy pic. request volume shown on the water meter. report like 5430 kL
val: 53612.302 kL
